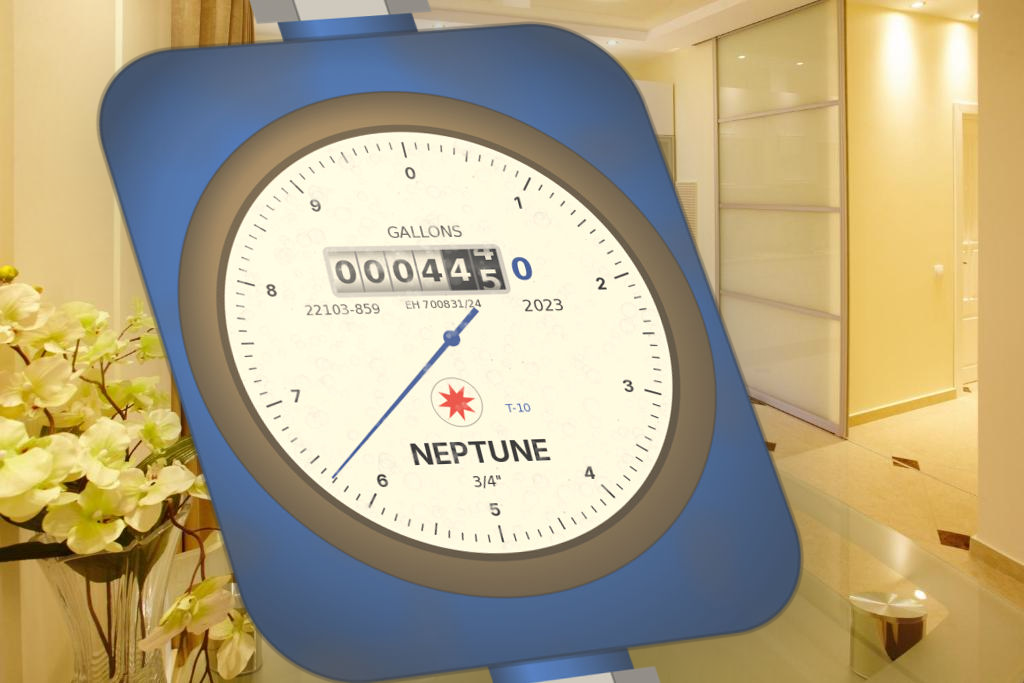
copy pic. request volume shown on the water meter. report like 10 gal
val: 4446.3 gal
